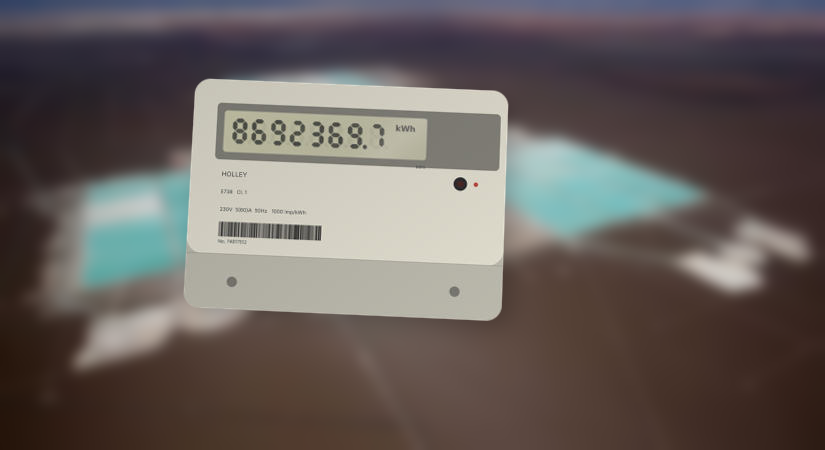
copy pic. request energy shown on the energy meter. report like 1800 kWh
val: 8692369.7 kWh
